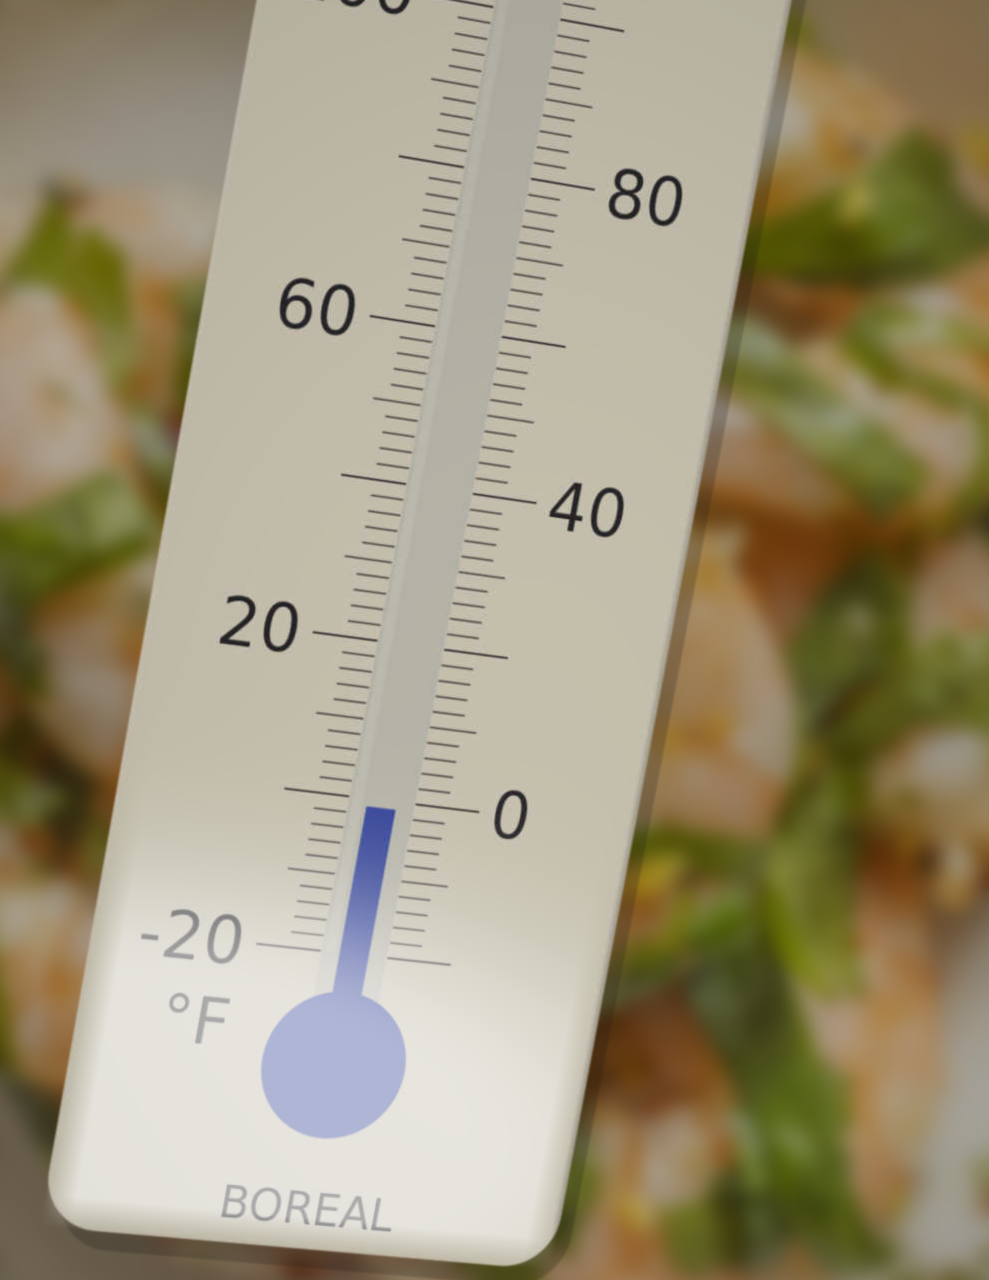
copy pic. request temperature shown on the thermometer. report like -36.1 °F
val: -1 °F
